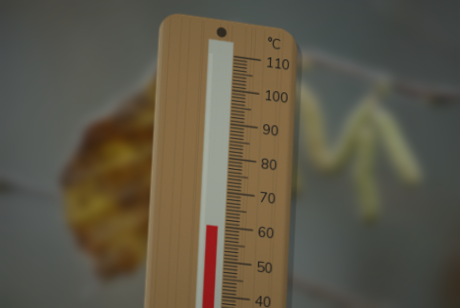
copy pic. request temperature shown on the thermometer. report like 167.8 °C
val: 60 °C
